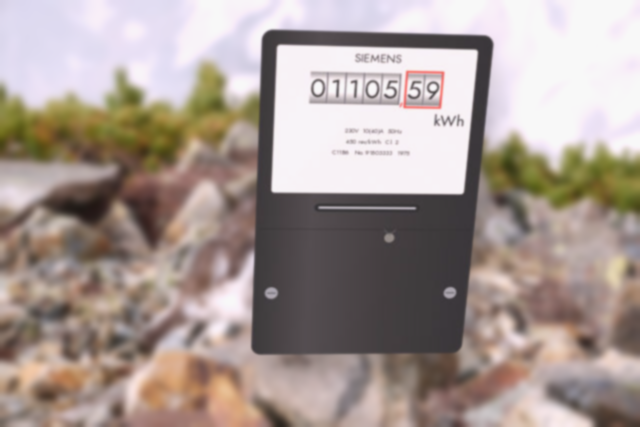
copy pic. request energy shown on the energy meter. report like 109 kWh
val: 1105.59 kWh
